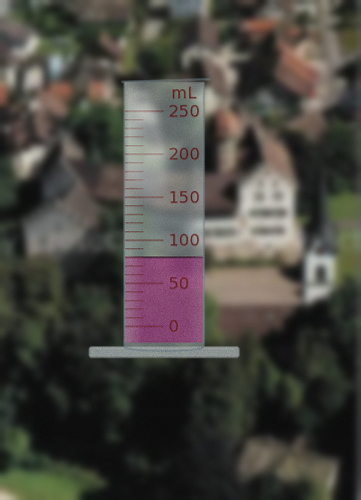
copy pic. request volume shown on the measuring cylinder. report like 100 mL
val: 80 mL
